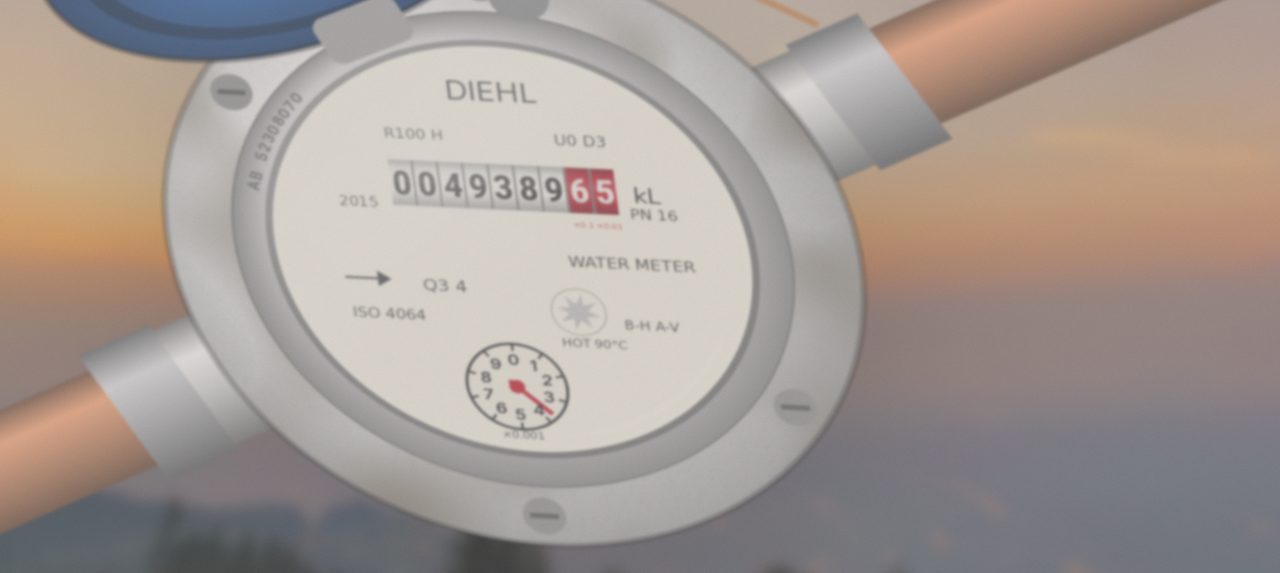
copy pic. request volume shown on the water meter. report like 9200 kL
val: 49389.653 kL
